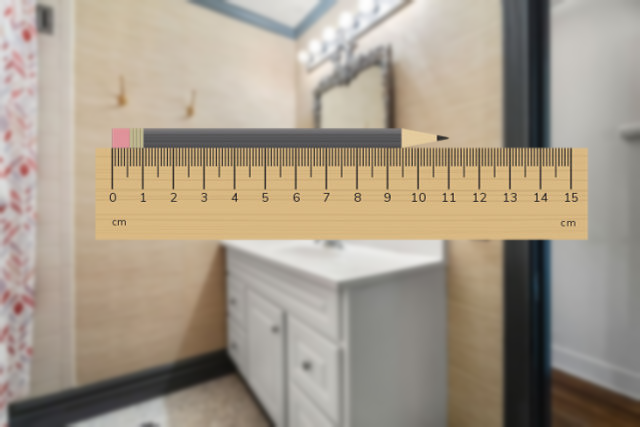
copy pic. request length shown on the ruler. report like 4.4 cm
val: 11 cm
